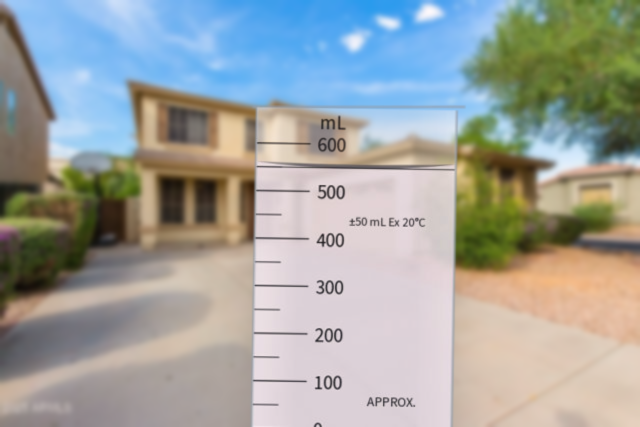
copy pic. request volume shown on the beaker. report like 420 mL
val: 550 mL
